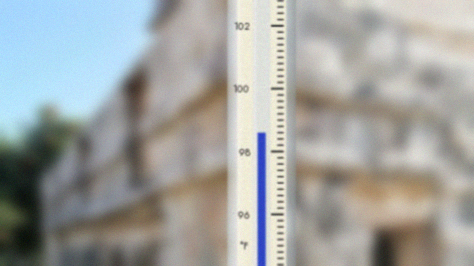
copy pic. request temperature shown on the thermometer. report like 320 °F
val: 98.6 °F
